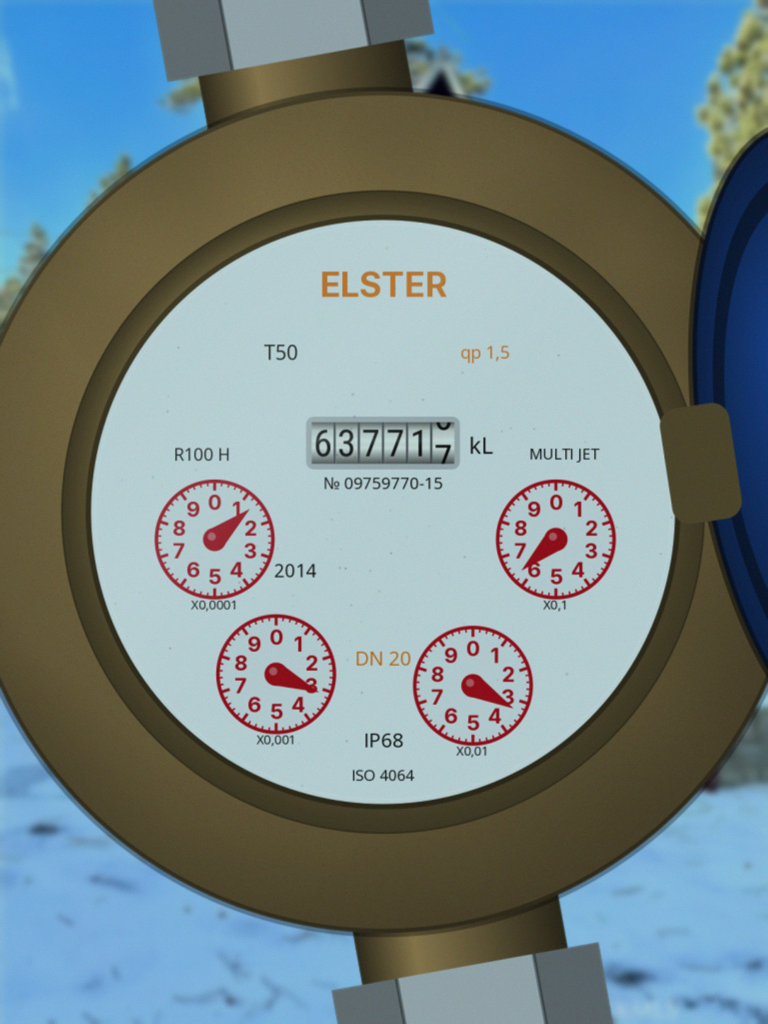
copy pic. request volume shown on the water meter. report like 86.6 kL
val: 637716.6331 kL
